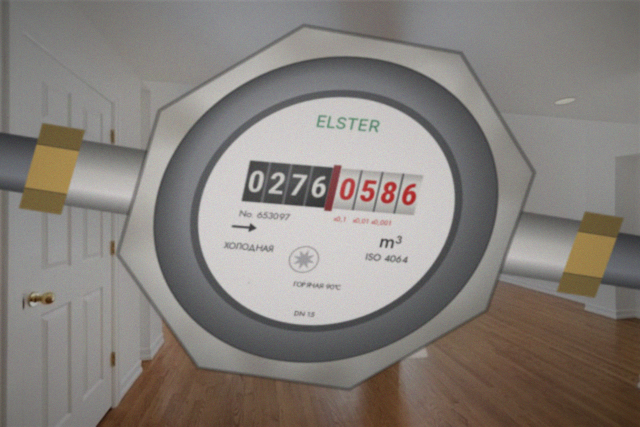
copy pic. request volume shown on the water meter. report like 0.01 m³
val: 276.0586 m³
